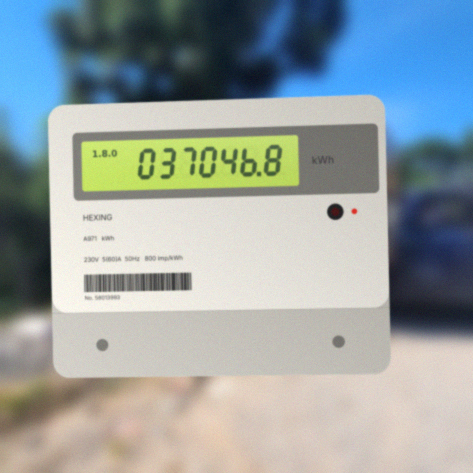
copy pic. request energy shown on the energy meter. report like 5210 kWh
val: 37046.8 kWh
